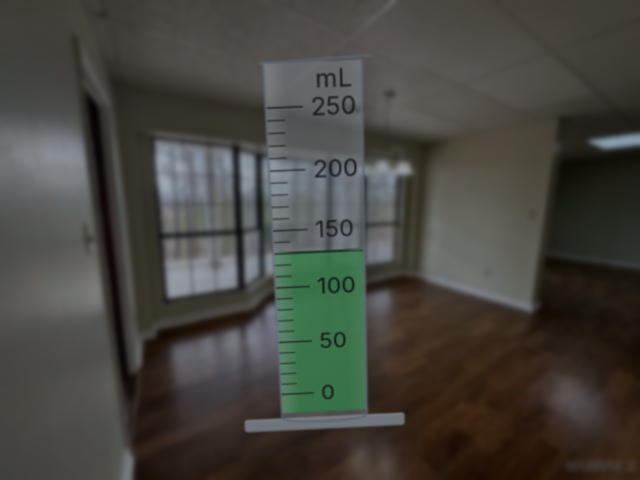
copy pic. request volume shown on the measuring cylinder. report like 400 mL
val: 130 mL
